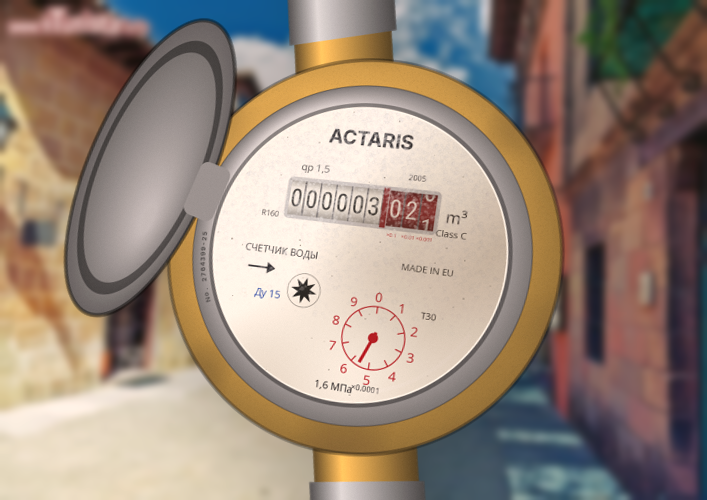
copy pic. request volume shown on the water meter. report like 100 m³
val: 3.0205 m³
